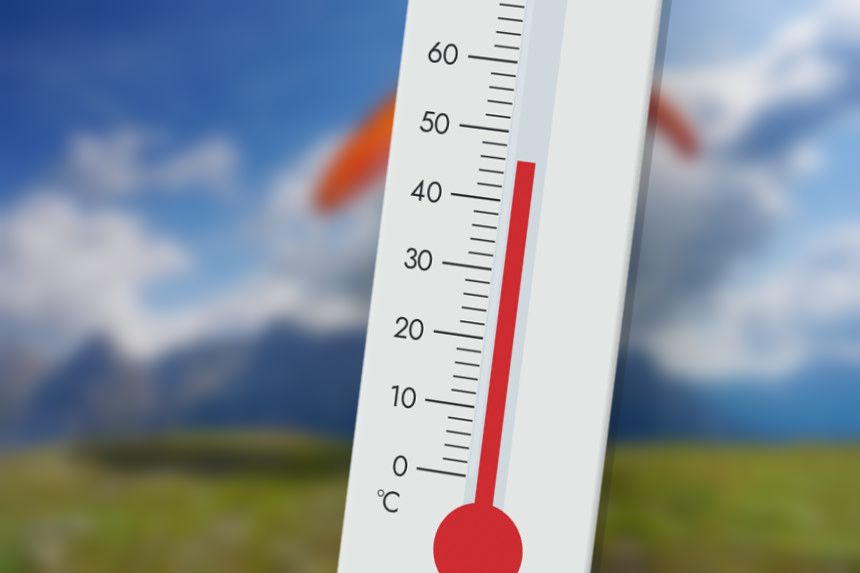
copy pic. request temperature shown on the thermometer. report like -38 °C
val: 46 °C
